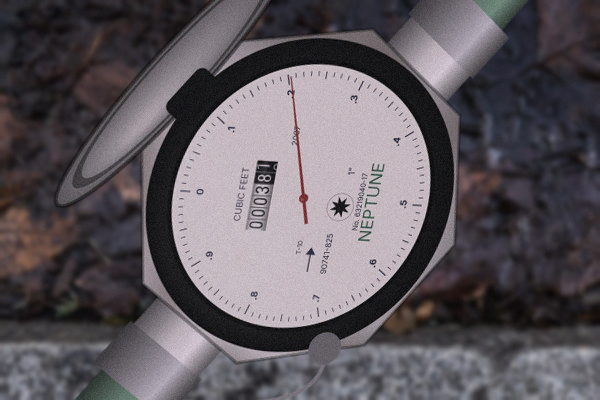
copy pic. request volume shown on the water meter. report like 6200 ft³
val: 381.20 ft³
